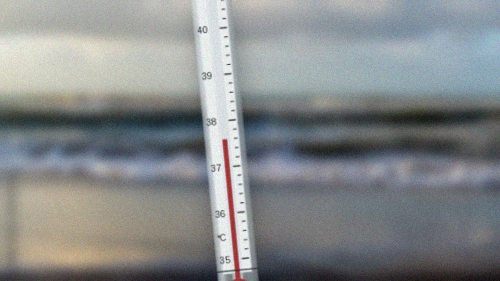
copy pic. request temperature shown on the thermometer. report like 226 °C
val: 37.6 °C
